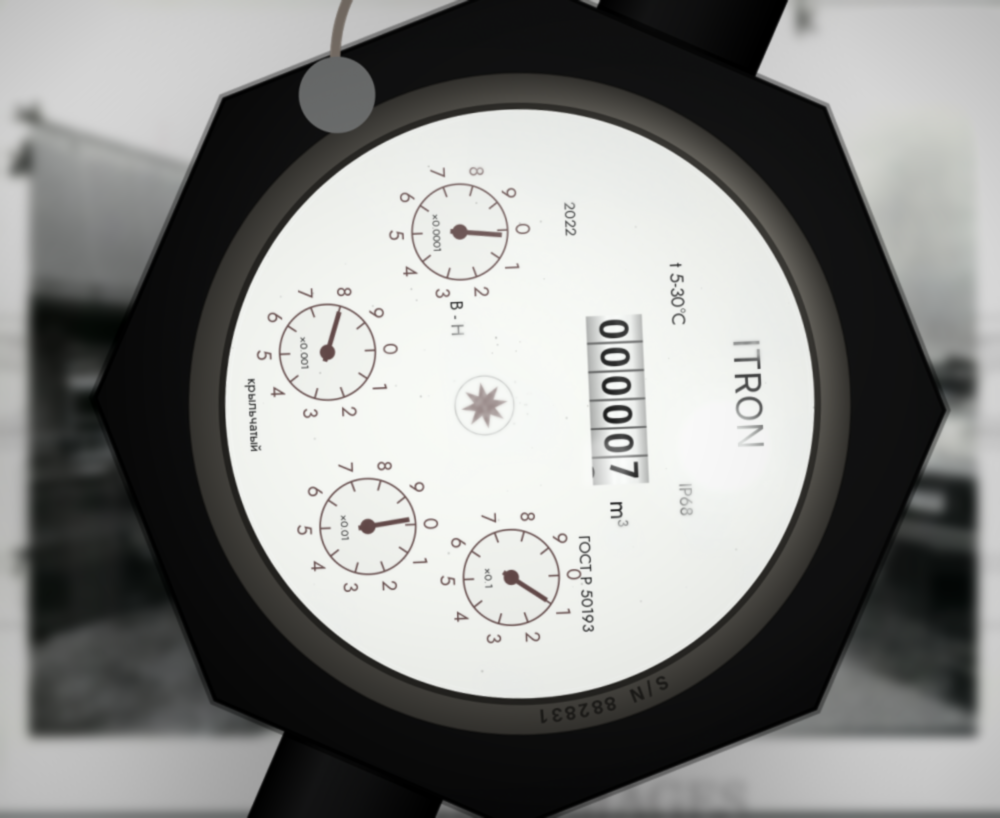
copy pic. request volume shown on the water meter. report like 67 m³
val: 7.0980 m³
